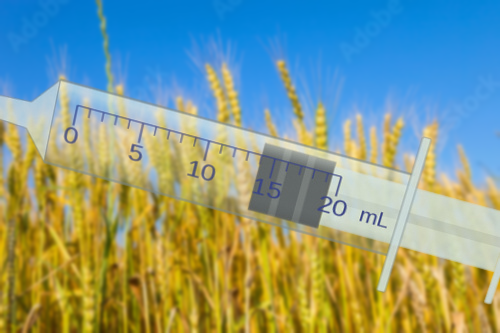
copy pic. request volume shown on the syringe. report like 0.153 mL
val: 14 mL
